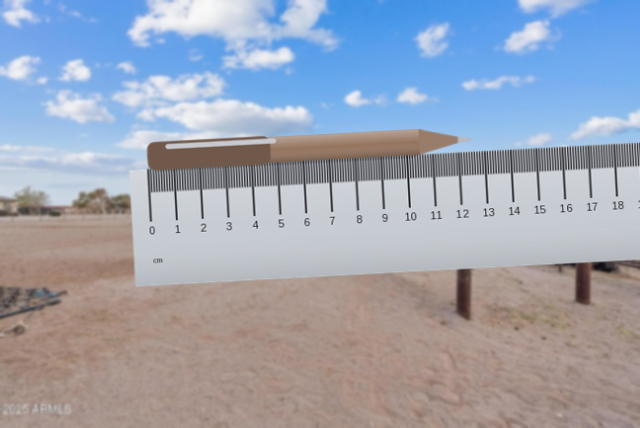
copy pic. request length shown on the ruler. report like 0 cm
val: 12.5 cm
